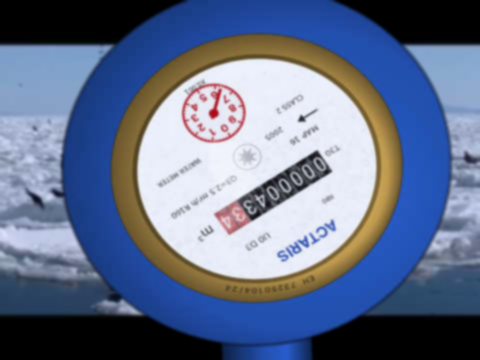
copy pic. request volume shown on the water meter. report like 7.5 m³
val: 43.346 m³
